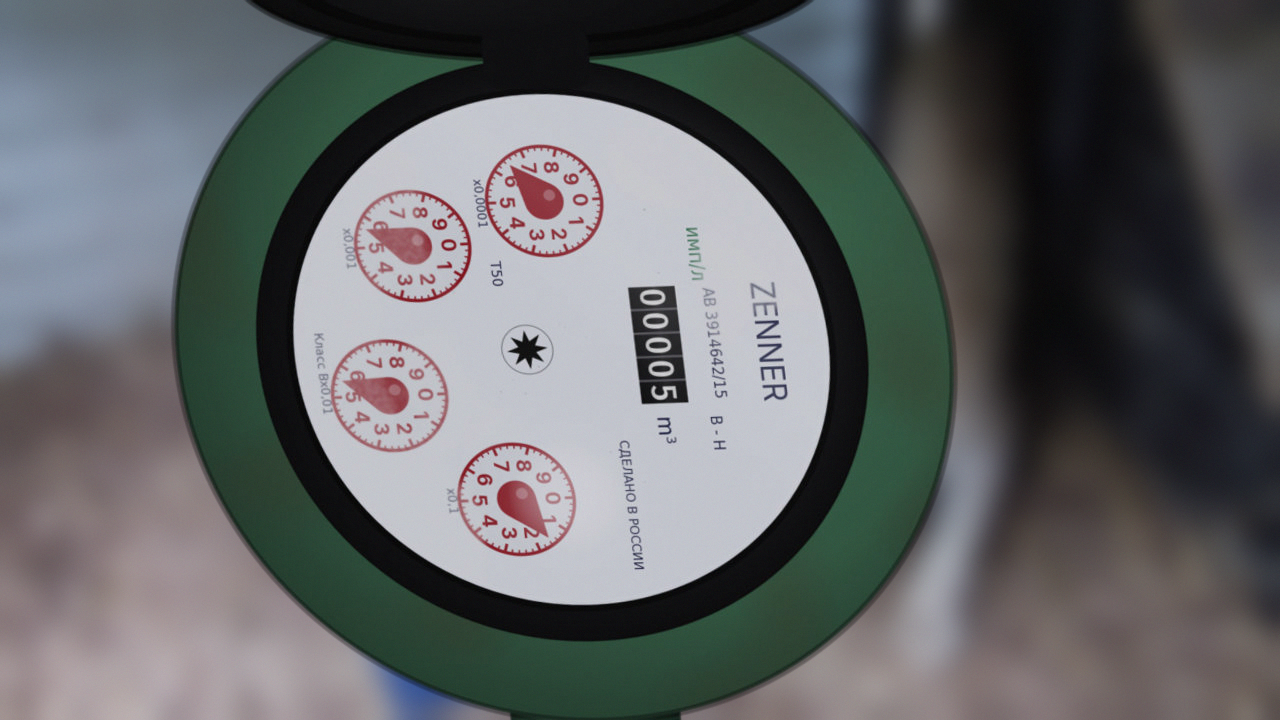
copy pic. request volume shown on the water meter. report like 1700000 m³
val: 5.1556 m³
